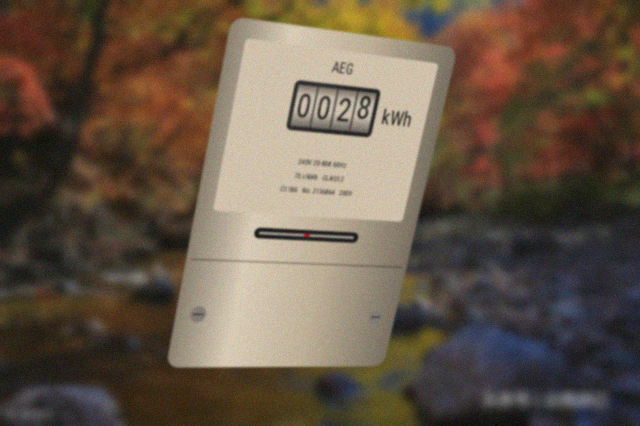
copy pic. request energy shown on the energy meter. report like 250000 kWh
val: 28 kWh
